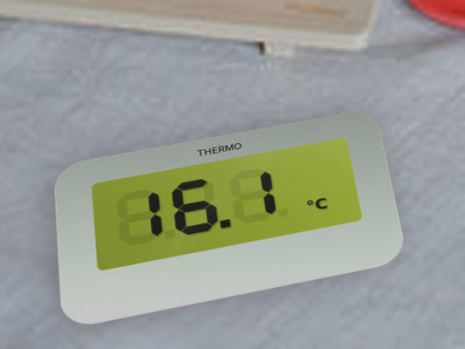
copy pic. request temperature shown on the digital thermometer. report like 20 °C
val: 16.1 °C
